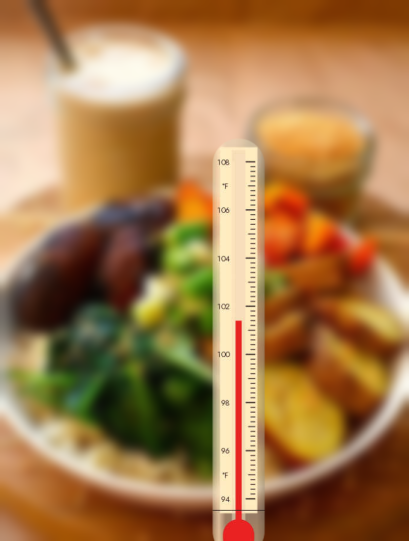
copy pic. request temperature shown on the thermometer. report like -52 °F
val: 101.4 °F
